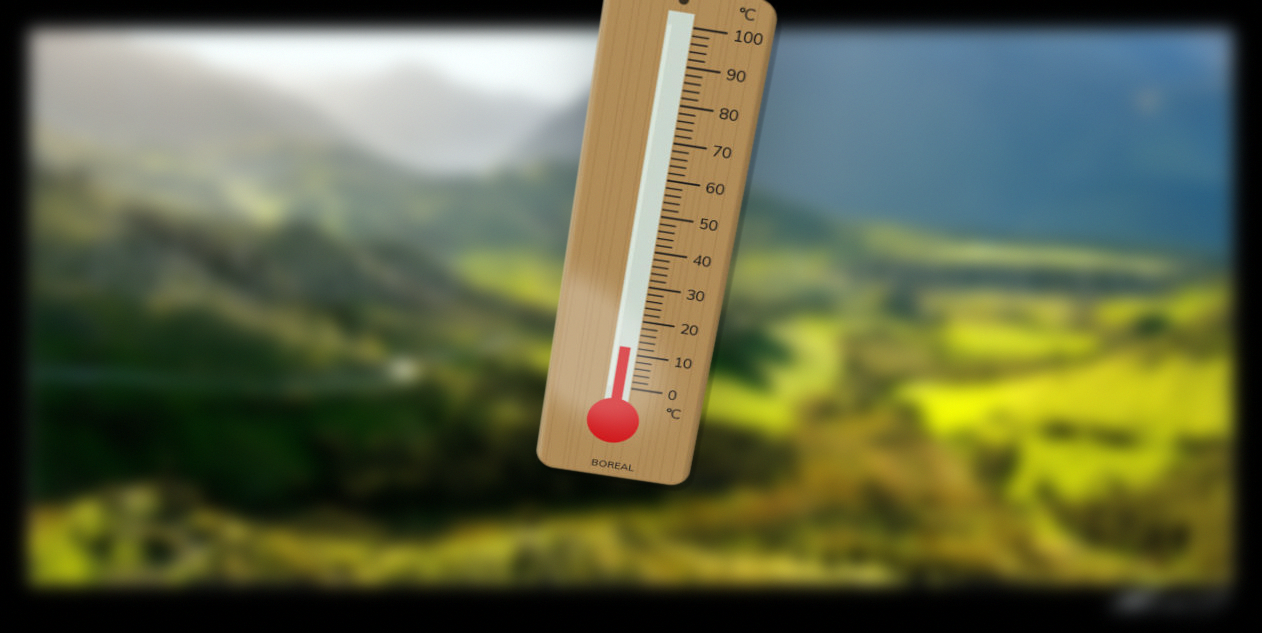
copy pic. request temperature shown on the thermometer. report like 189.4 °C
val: 12 °C
